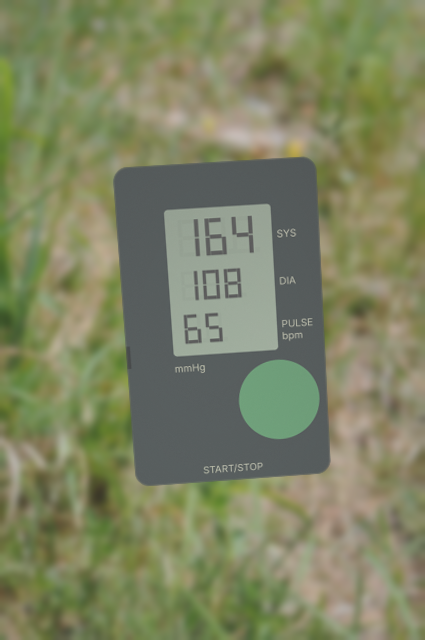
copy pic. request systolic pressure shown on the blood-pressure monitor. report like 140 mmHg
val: 164 mmHg
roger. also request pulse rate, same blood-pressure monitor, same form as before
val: 65 bpm
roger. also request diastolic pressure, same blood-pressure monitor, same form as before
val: 108 mmHg
